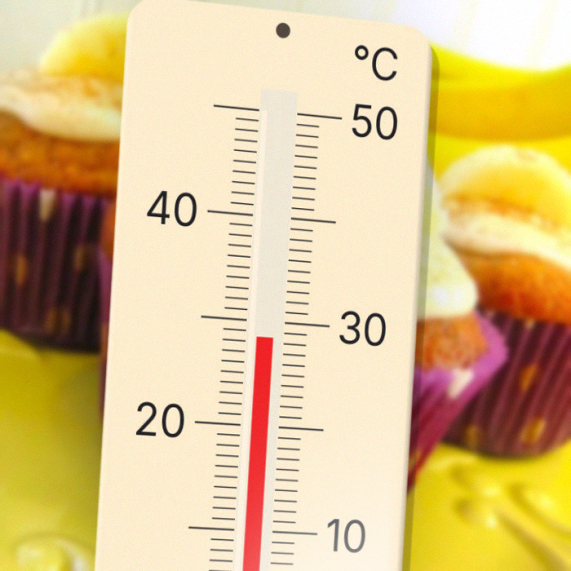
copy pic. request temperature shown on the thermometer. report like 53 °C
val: 28.5 °C
